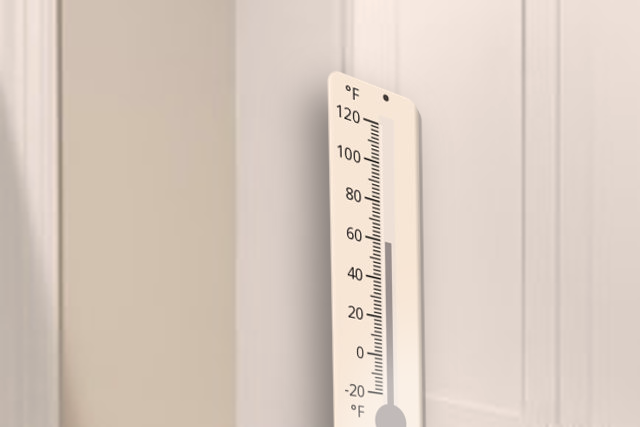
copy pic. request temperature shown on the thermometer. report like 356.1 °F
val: 60 °F
